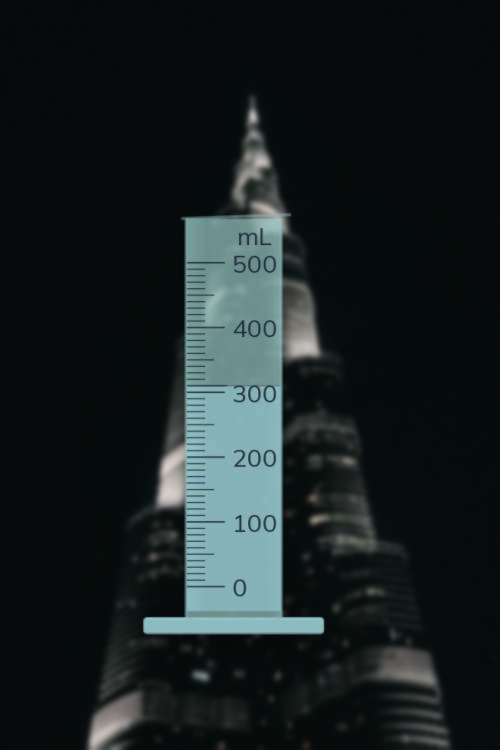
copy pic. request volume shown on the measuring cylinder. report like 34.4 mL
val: 310 mL
